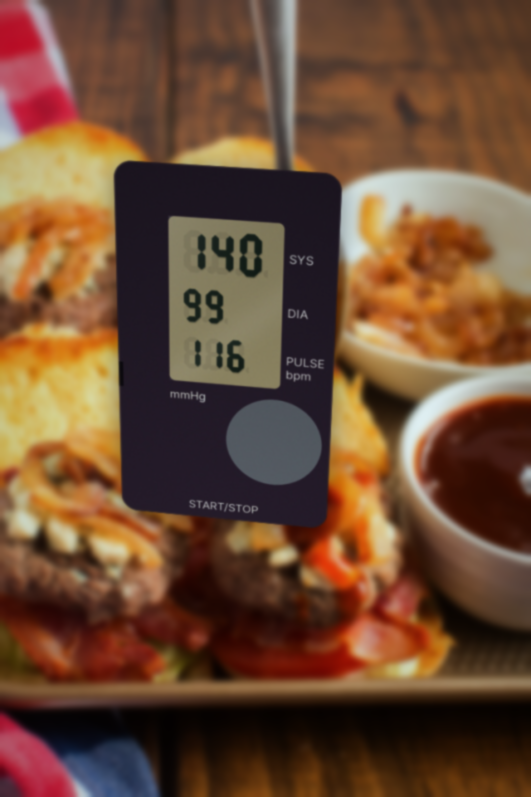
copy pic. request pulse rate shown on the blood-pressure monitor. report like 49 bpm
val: 116 bpm
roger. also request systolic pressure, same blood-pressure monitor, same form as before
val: 140 mmHg
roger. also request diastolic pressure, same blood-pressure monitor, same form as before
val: 99 mmHg
